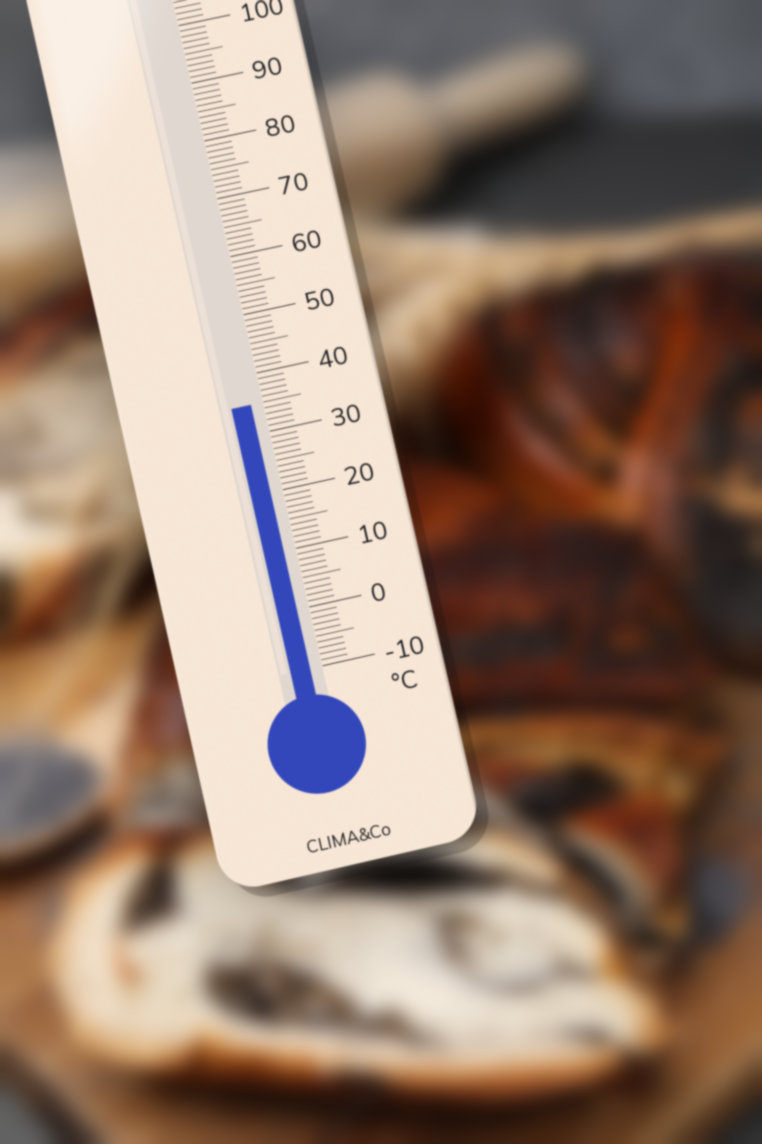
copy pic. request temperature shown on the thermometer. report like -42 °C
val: 35 °C
